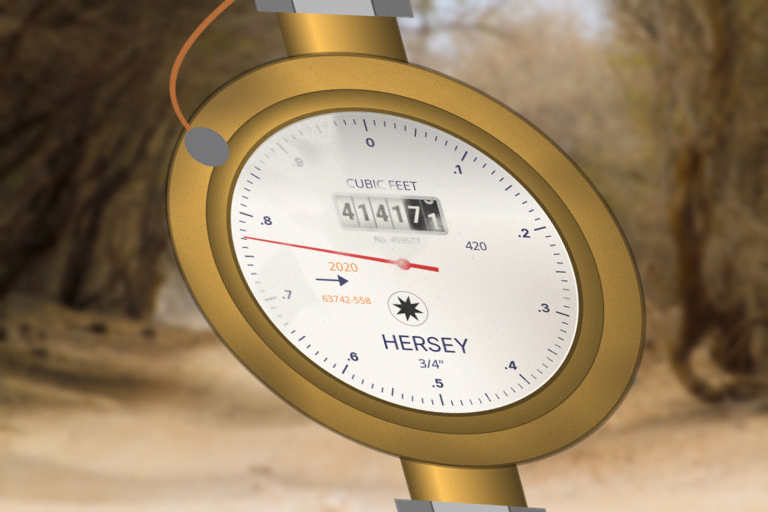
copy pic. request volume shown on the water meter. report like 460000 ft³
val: 414170.77 ft³
